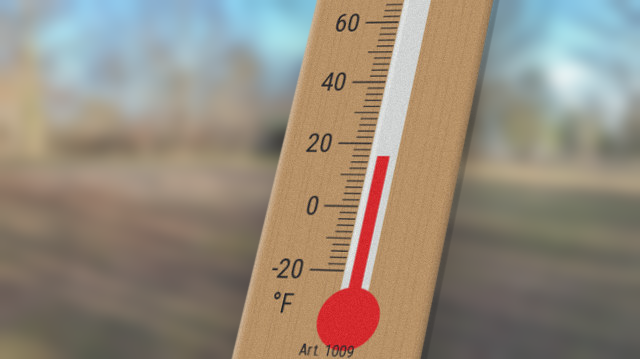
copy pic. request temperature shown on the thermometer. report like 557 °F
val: 16 °F
